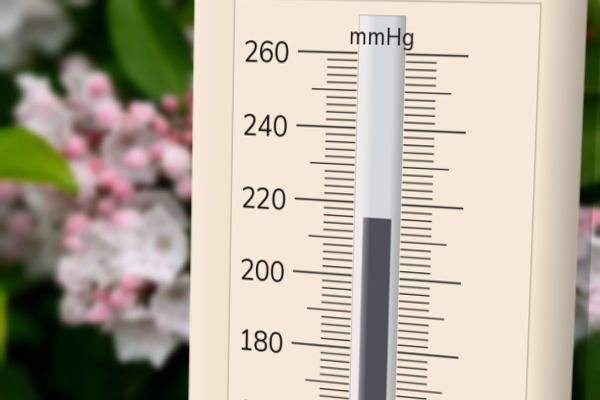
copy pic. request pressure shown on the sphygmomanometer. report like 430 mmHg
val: 216 mmHg
